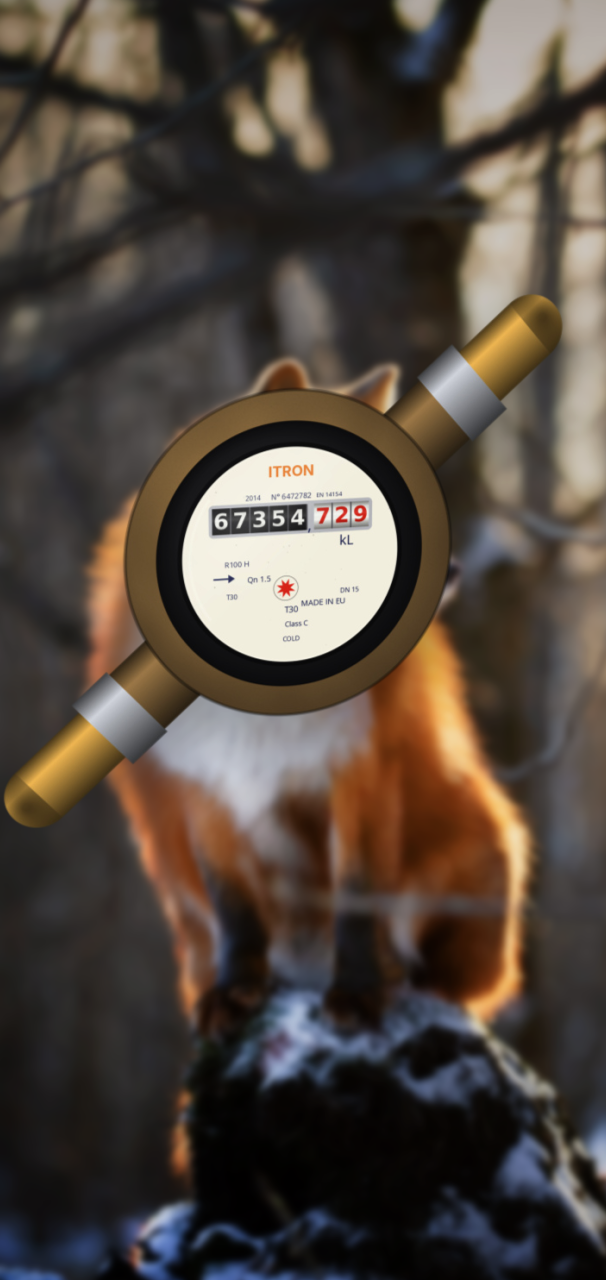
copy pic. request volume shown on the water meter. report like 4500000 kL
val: 67354.729 kL
